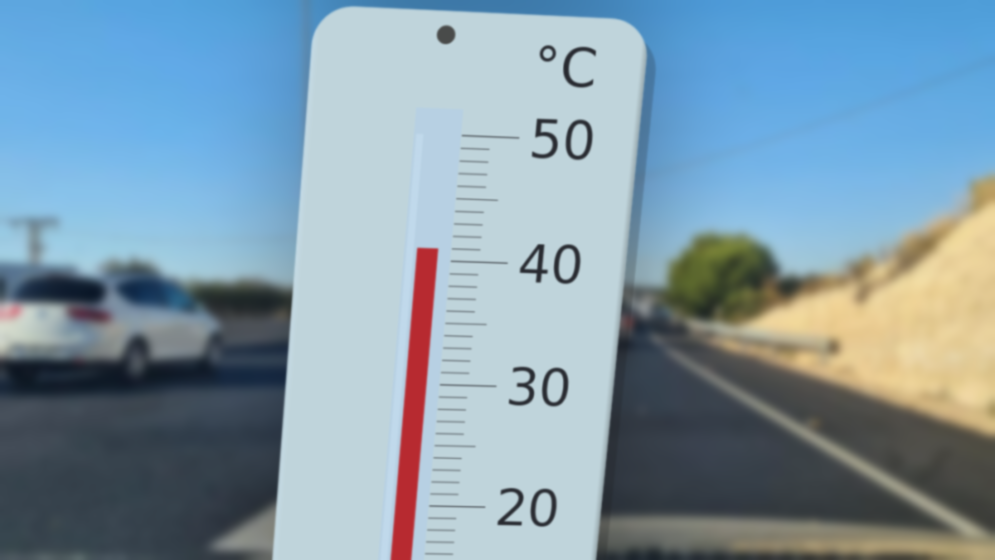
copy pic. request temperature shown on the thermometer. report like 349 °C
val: 41 °C
